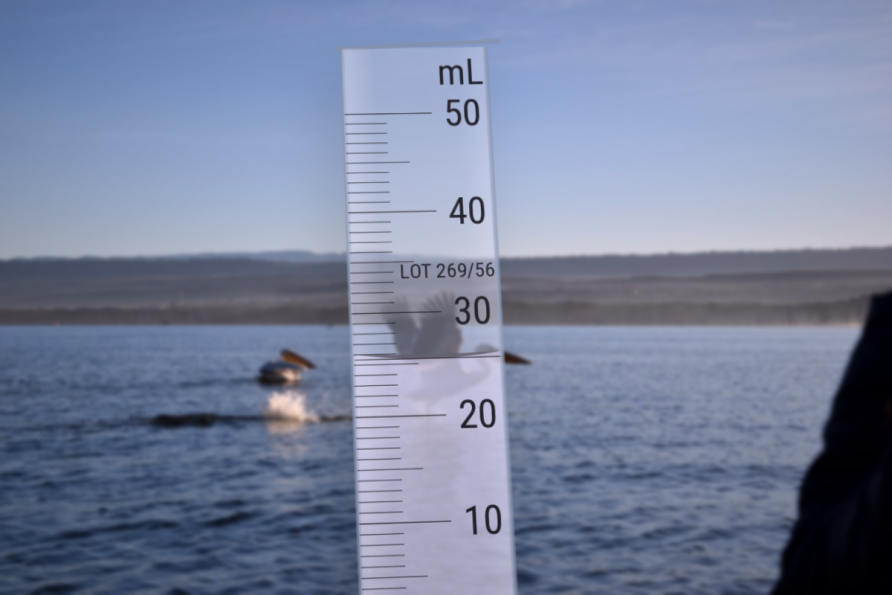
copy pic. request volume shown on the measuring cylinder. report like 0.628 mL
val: 25.5 mL
